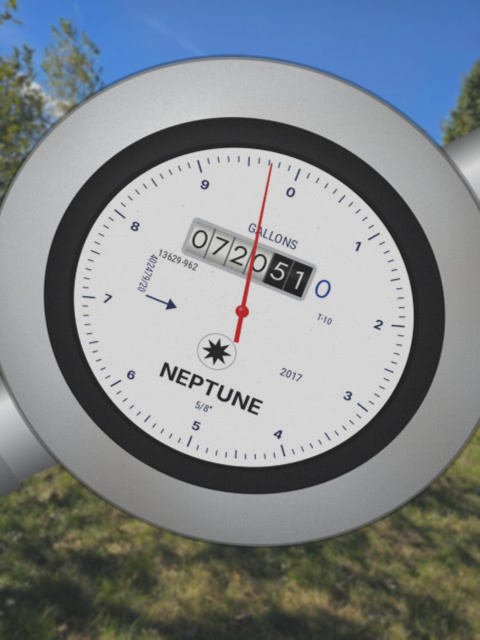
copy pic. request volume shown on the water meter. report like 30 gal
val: 720509.7 gal
